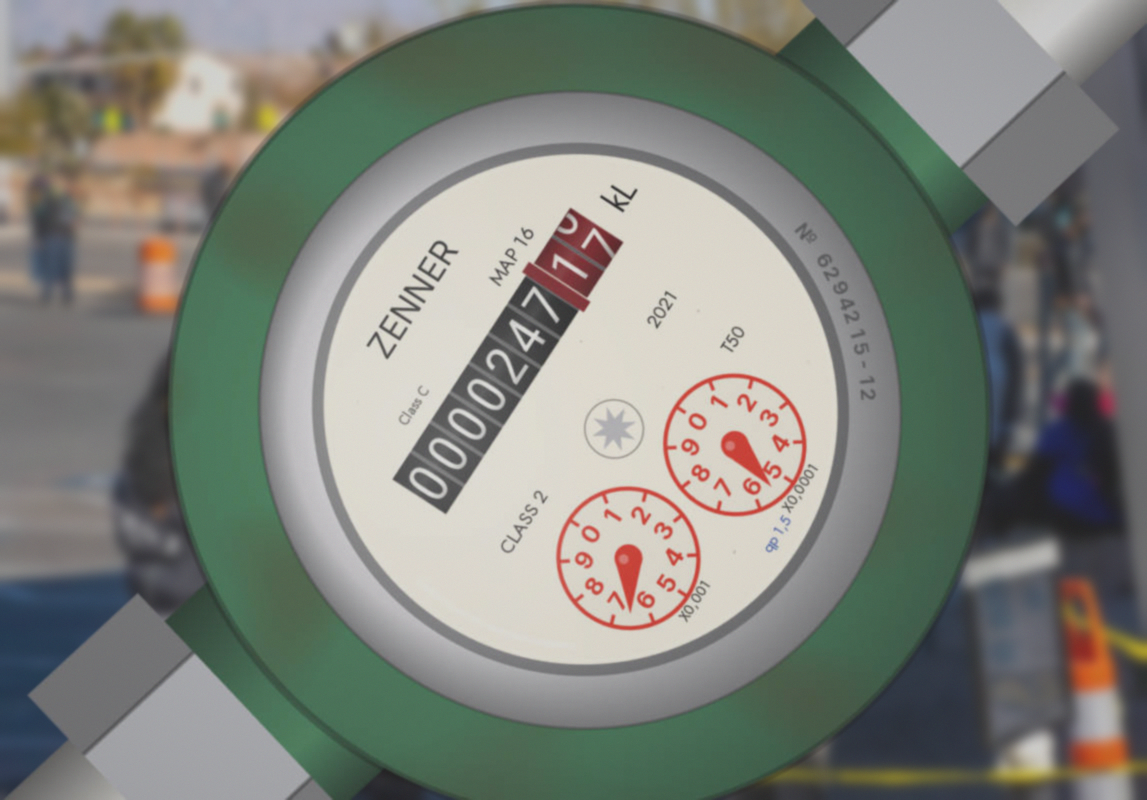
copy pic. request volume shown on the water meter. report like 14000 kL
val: 247.1665 kL
